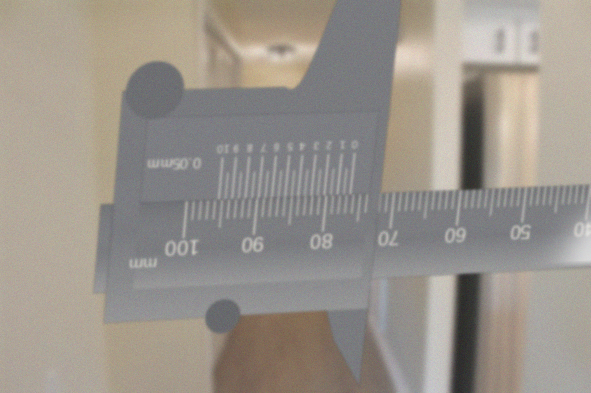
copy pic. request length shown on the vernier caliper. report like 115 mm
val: 76.5 mm
